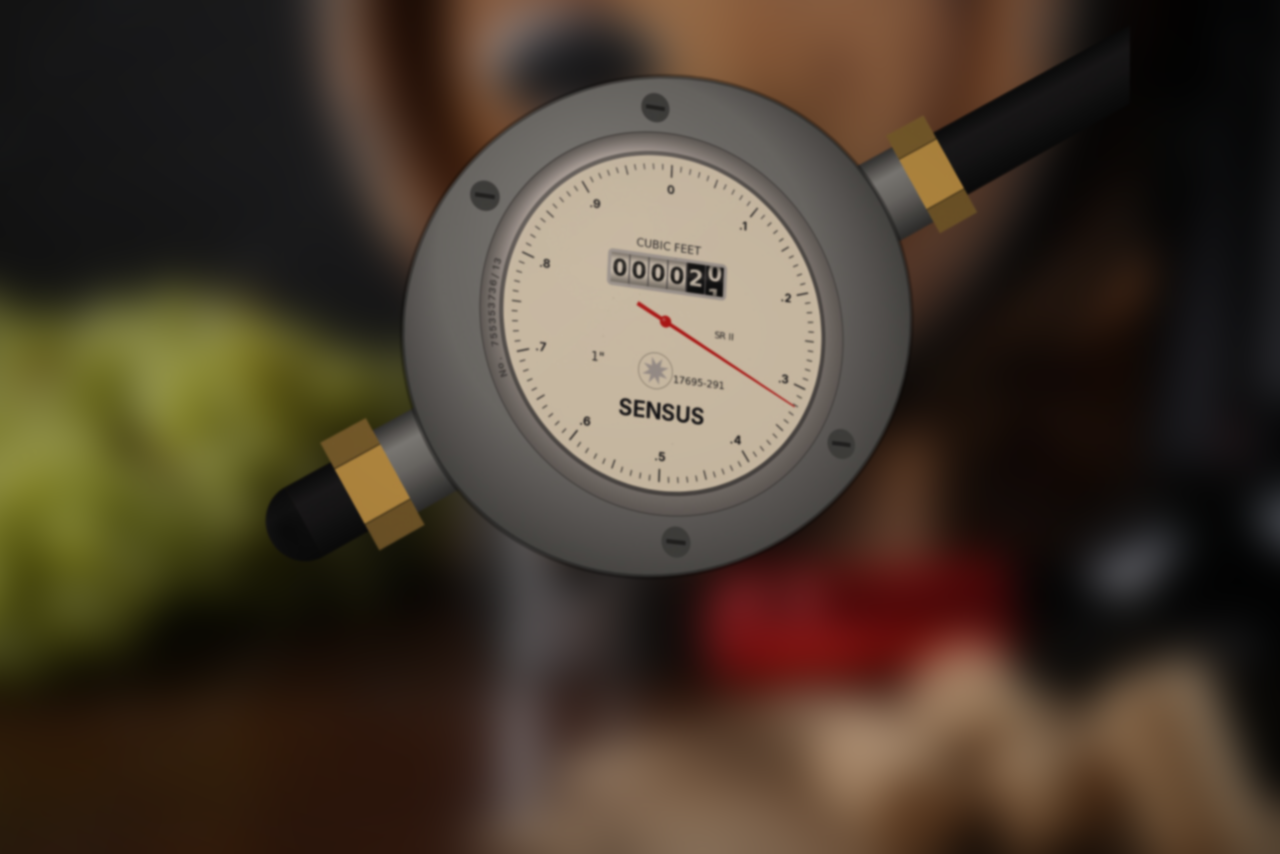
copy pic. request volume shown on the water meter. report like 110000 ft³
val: 20.32 ft³
